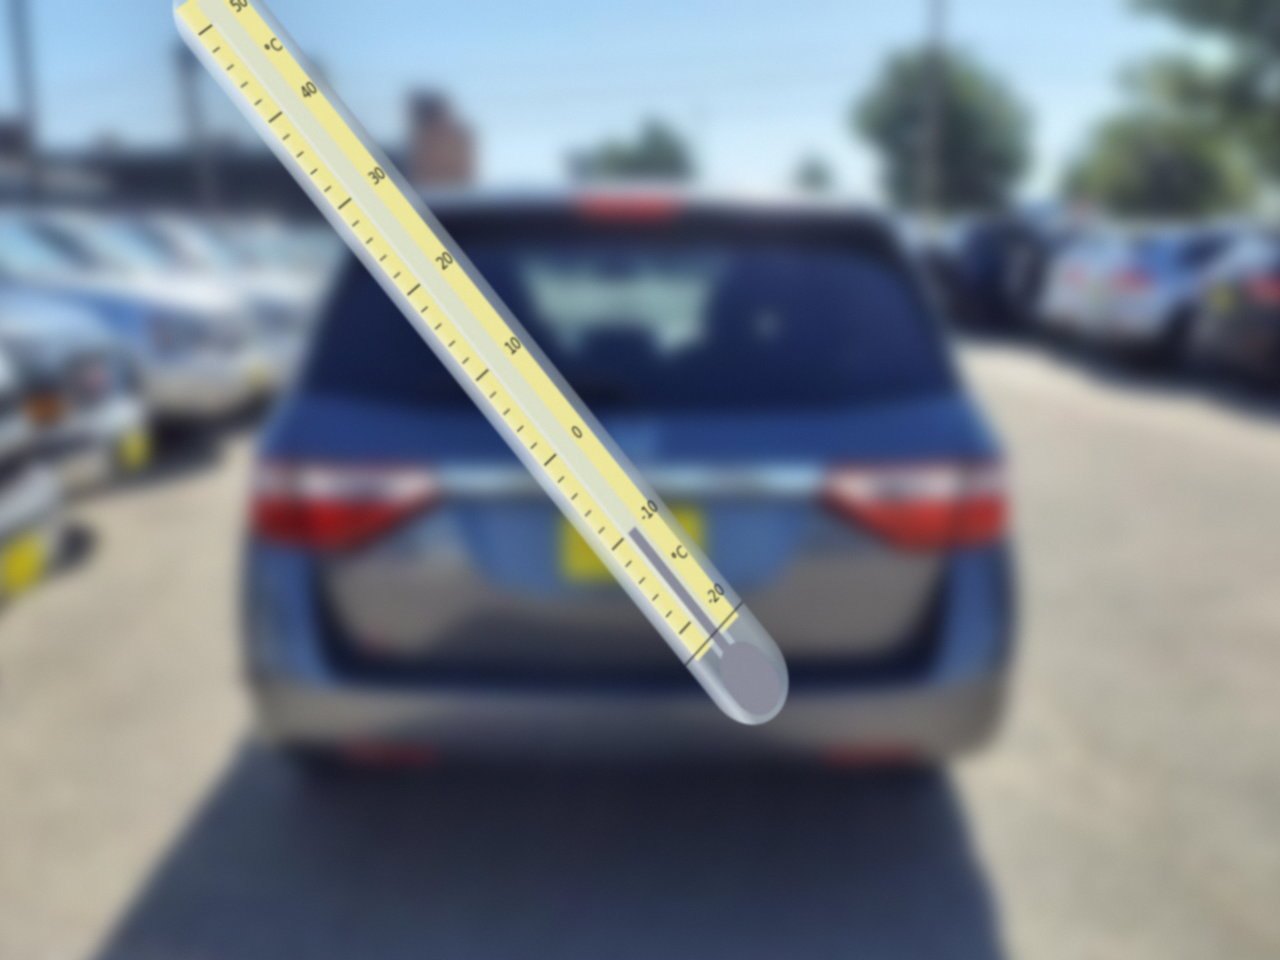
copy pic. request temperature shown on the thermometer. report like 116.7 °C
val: -10 °C
